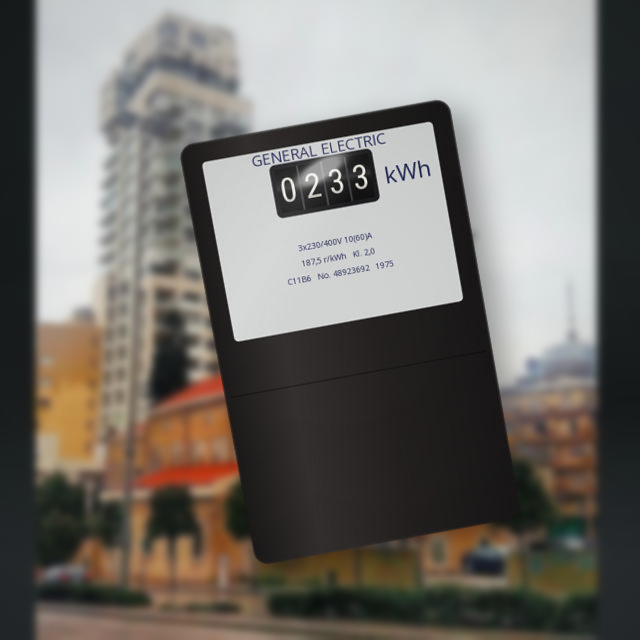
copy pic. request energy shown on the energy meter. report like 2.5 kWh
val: 233 kWh
